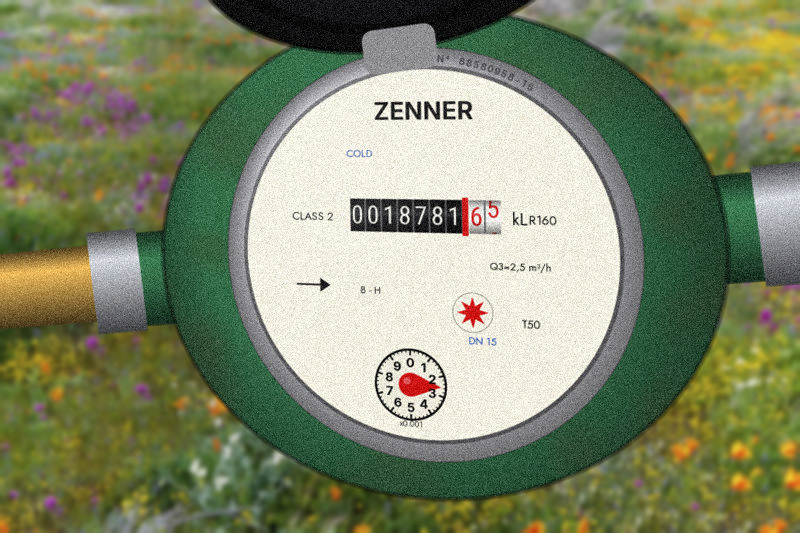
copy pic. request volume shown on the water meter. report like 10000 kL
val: 18781.652 kL
